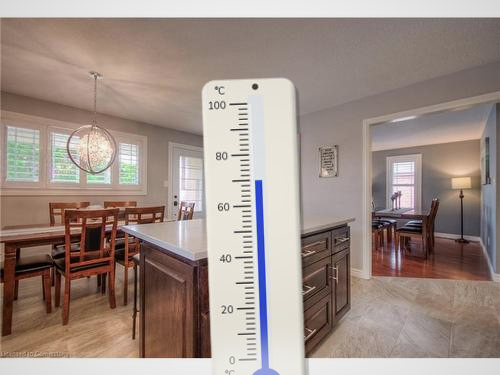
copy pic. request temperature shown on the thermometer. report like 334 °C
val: 70 °C
